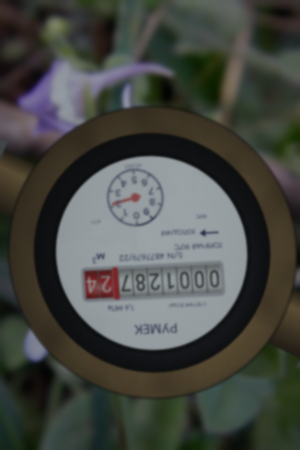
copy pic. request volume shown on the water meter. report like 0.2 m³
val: 1287.242 m³
